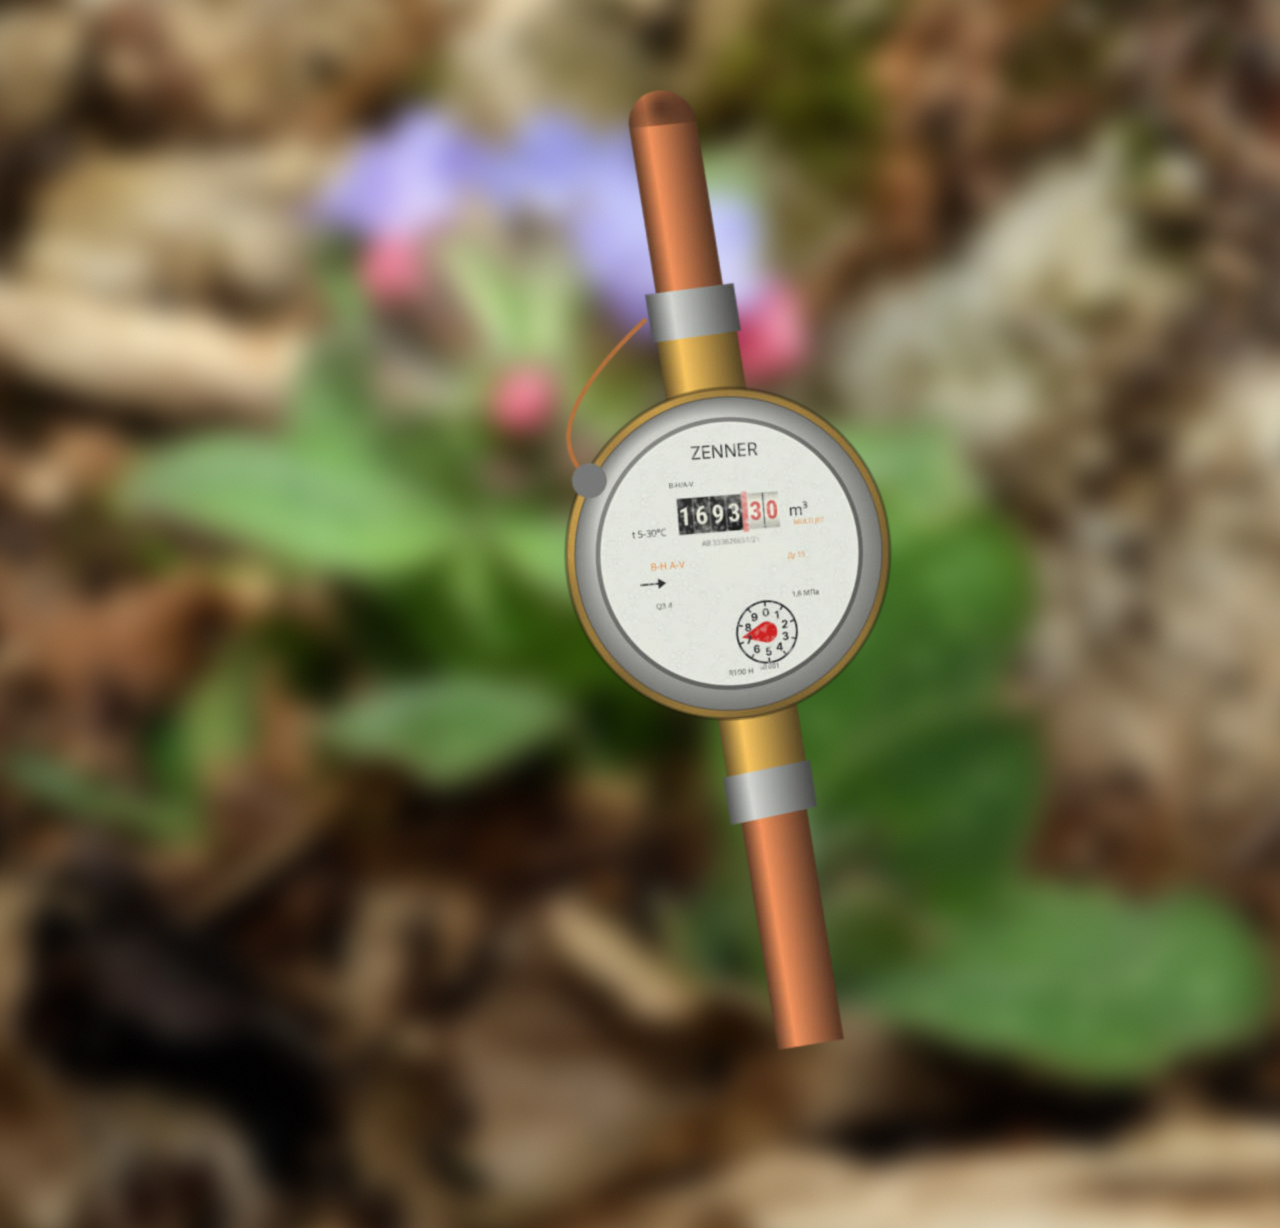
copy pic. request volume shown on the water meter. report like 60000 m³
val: 1693.307 m³
